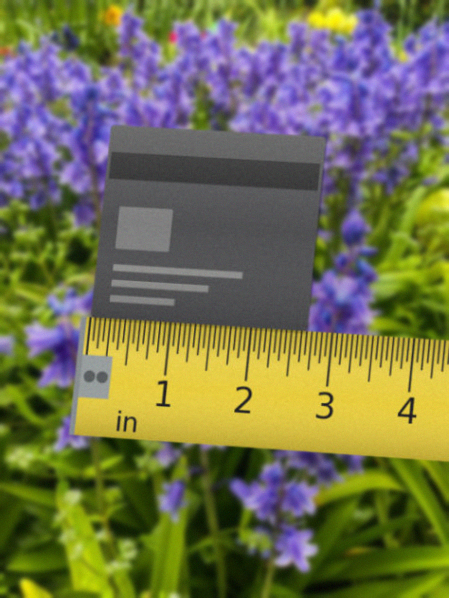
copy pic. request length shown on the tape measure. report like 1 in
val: 2.6875 in
